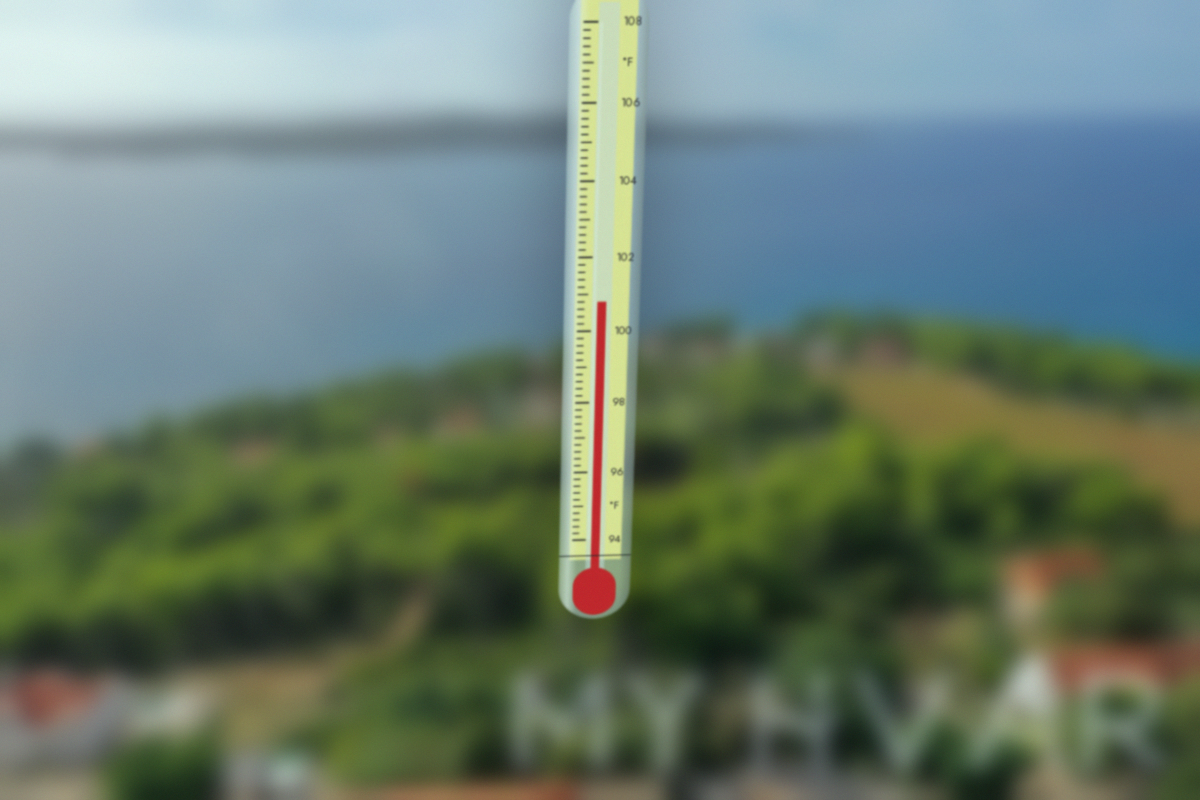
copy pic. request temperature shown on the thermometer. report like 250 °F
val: 100.8 °F
